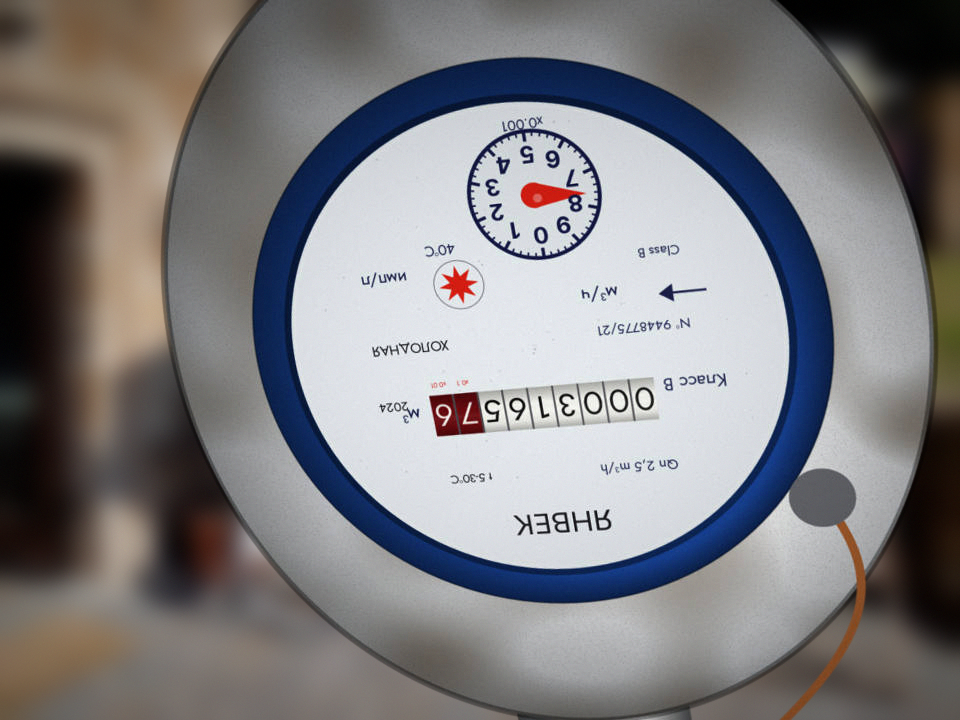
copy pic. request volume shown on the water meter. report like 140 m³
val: 3165.767 m³
